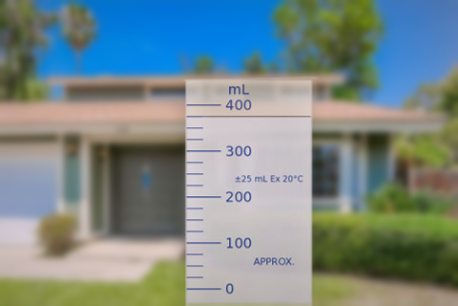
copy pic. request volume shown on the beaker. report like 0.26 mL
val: 375 mL
